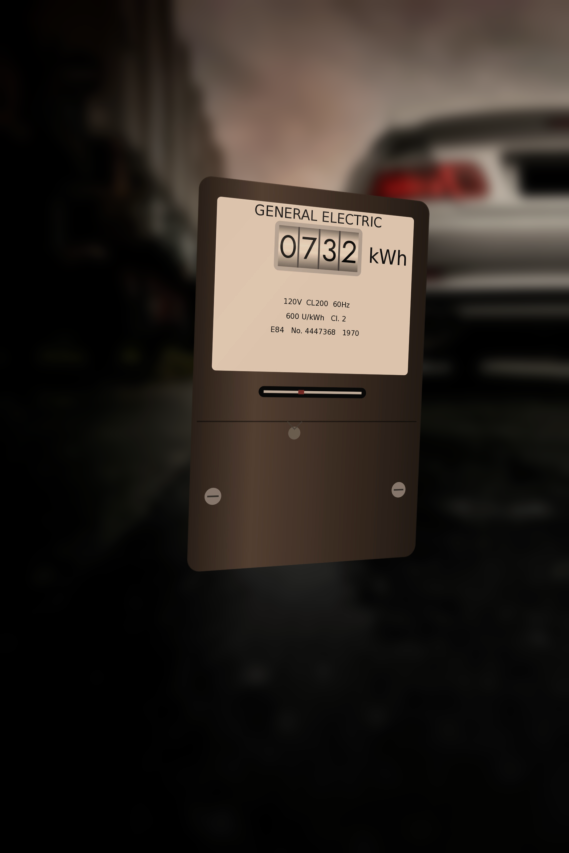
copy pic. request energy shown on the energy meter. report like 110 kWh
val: 732 kWh
